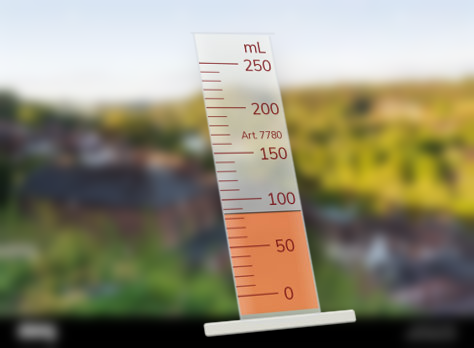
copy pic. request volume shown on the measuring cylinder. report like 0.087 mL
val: 85 mL
